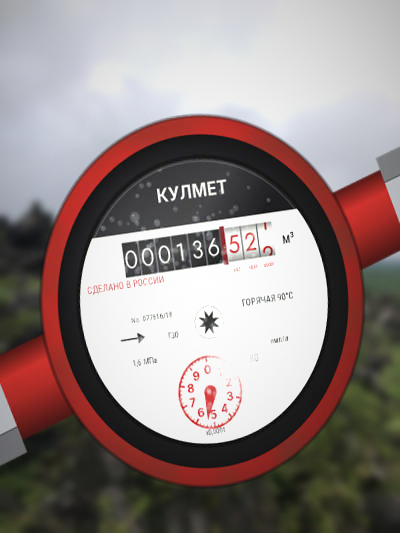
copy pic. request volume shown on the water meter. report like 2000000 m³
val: 136.5215 m³
